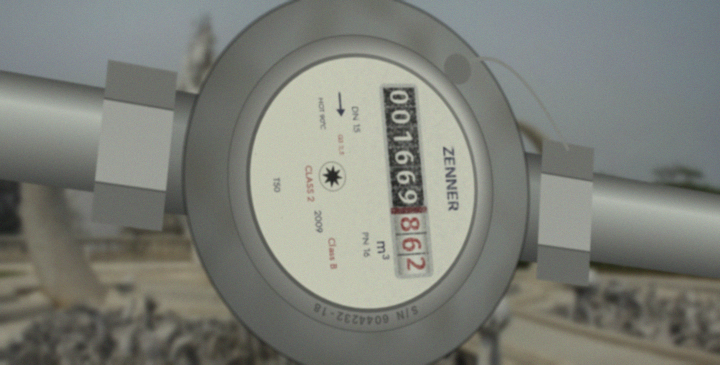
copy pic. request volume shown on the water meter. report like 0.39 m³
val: 1669.862 m³
